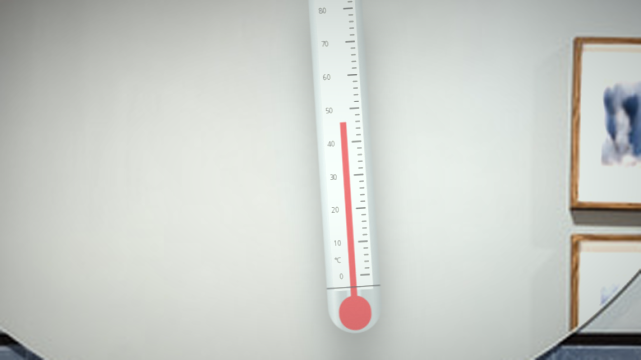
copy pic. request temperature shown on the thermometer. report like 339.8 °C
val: 46 °C
